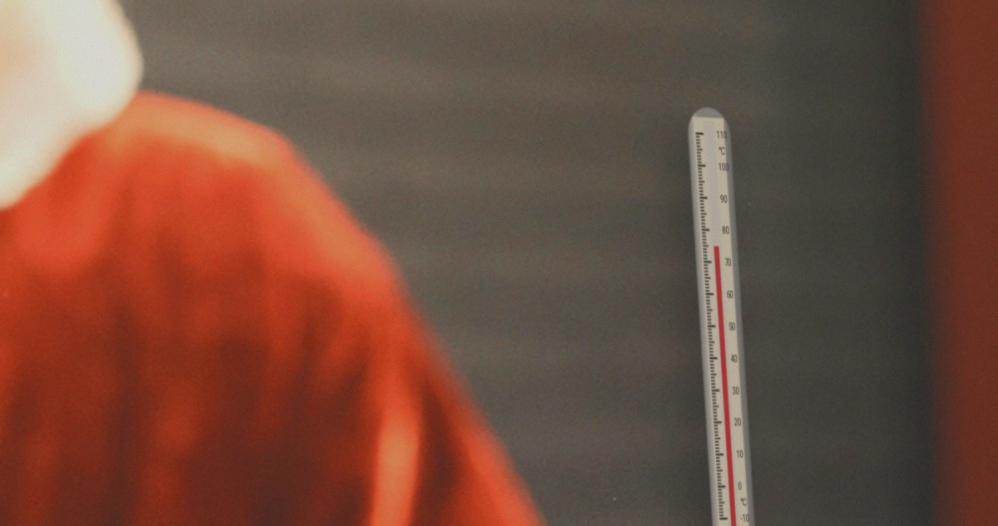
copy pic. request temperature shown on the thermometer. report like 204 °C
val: 75 °C
